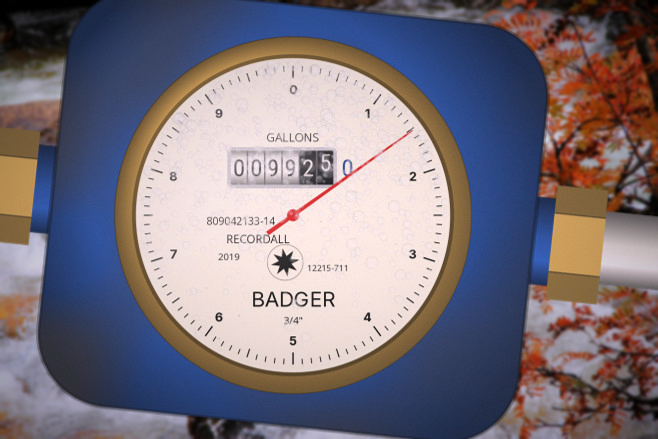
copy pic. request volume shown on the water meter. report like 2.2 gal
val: 99251.5 gal
